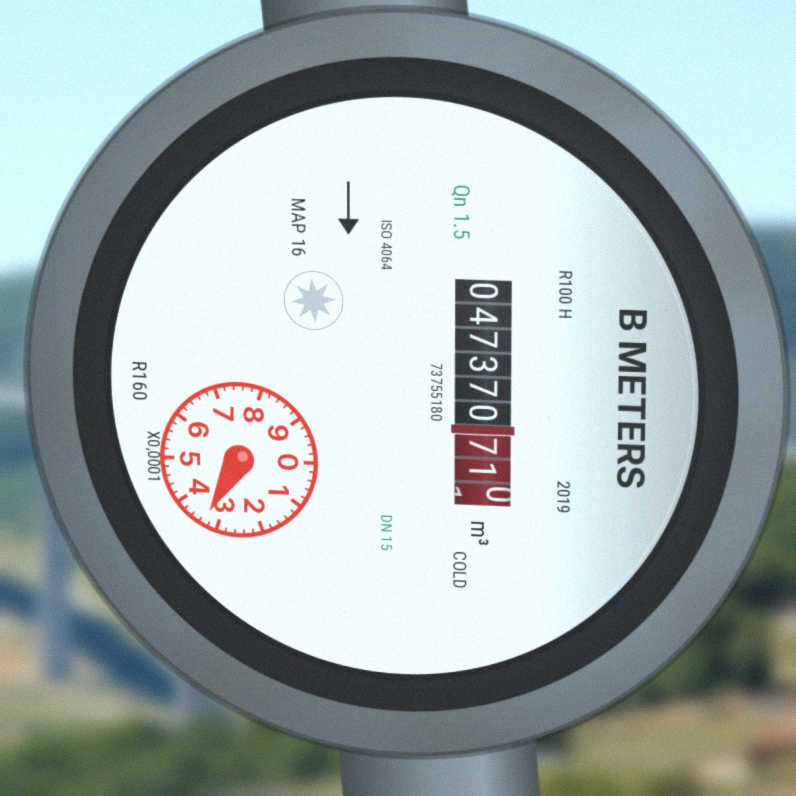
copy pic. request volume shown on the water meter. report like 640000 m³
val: 47370.7103 m³
